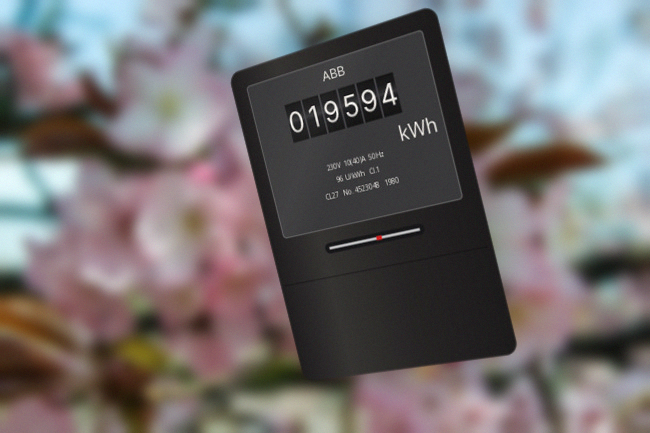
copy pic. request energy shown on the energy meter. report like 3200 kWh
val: 19594 kWh
